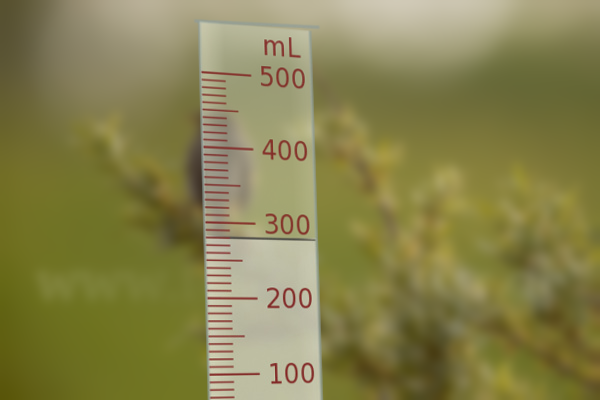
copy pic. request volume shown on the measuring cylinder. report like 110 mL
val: 280 mL
